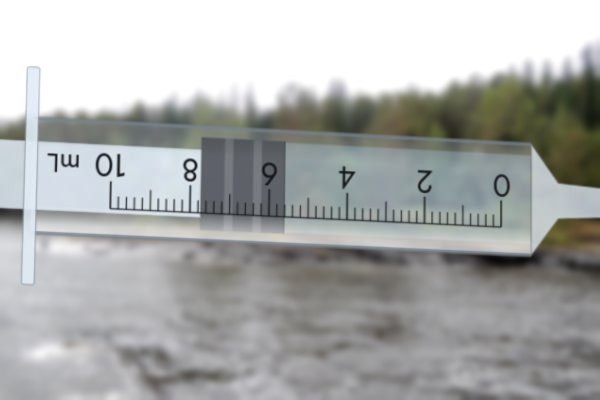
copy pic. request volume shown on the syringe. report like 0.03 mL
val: 5.6 mL
